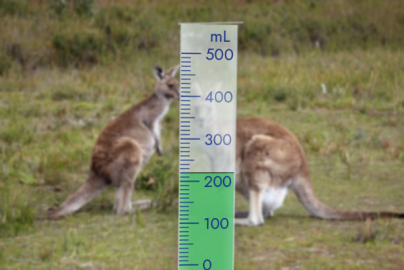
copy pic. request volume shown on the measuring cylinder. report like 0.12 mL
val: 220 mL
